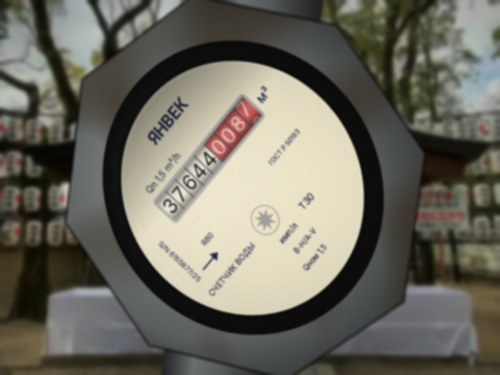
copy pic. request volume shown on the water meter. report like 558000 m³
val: 37644.0087 m³
